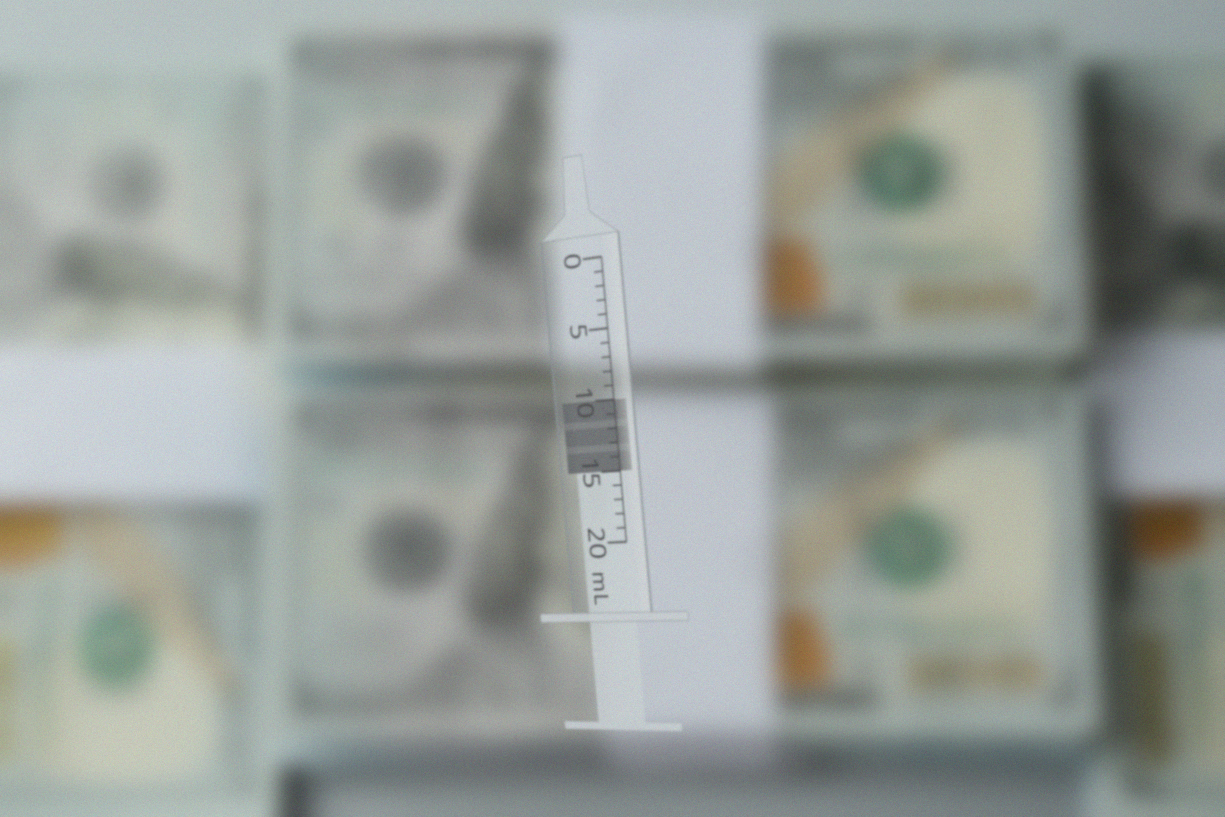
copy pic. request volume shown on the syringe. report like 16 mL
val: 10 mL
